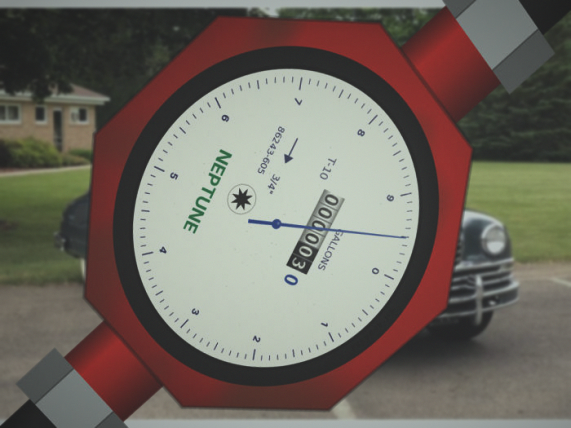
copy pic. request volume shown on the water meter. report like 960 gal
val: 29.5 gal
